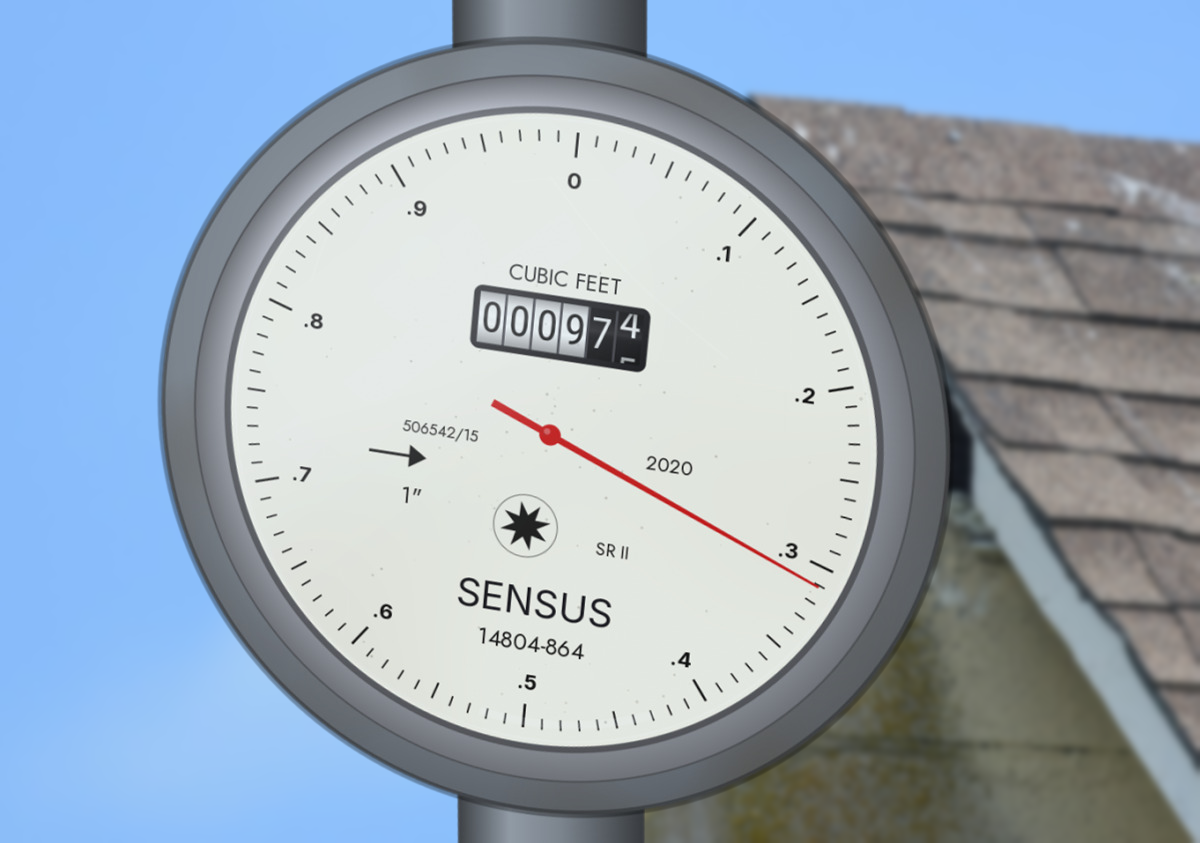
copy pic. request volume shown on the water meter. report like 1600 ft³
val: 974.31 ft³
